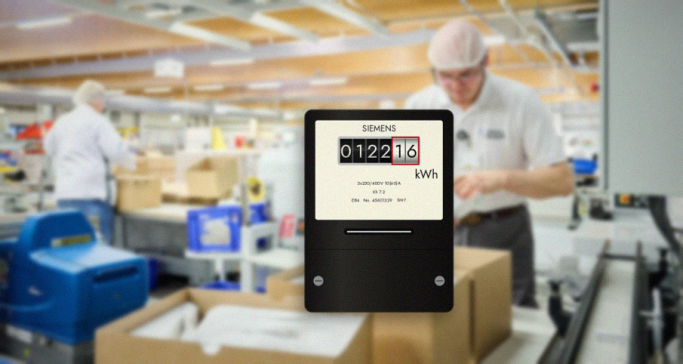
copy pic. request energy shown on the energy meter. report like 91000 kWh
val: 122.16 kWh
